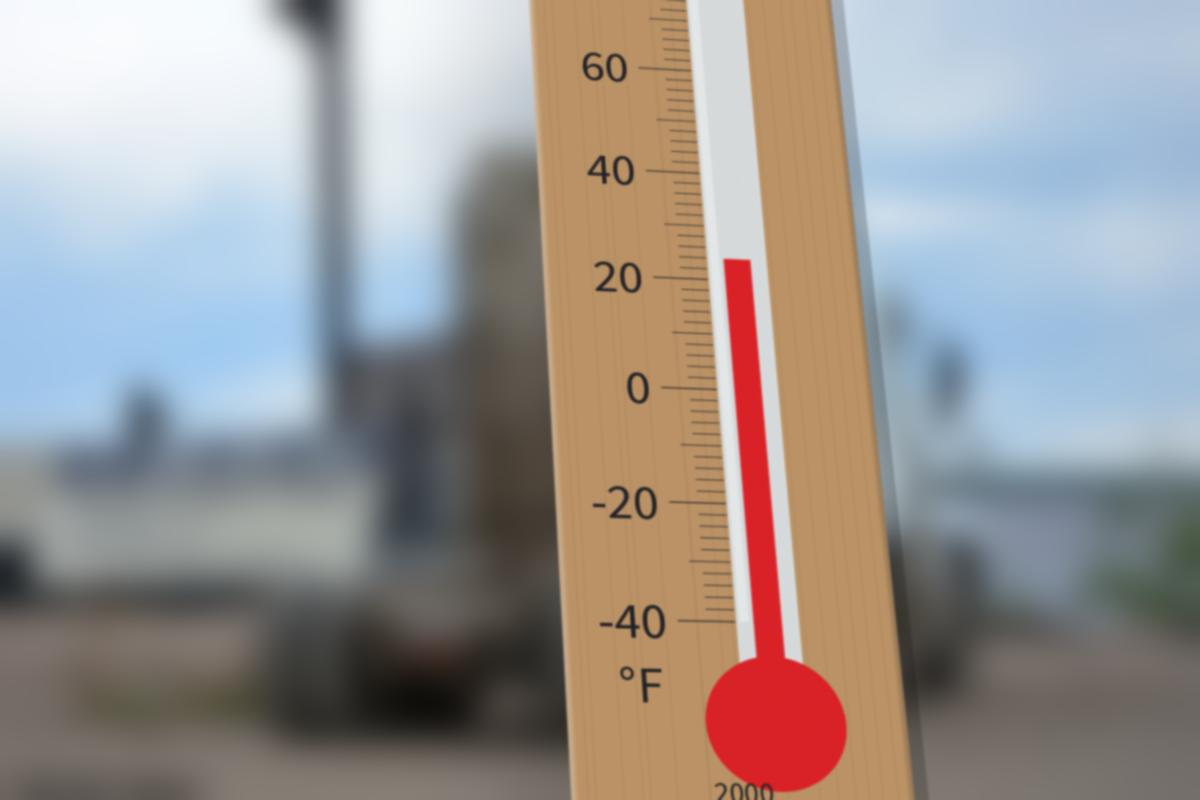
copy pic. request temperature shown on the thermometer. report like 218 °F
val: 24 °F
